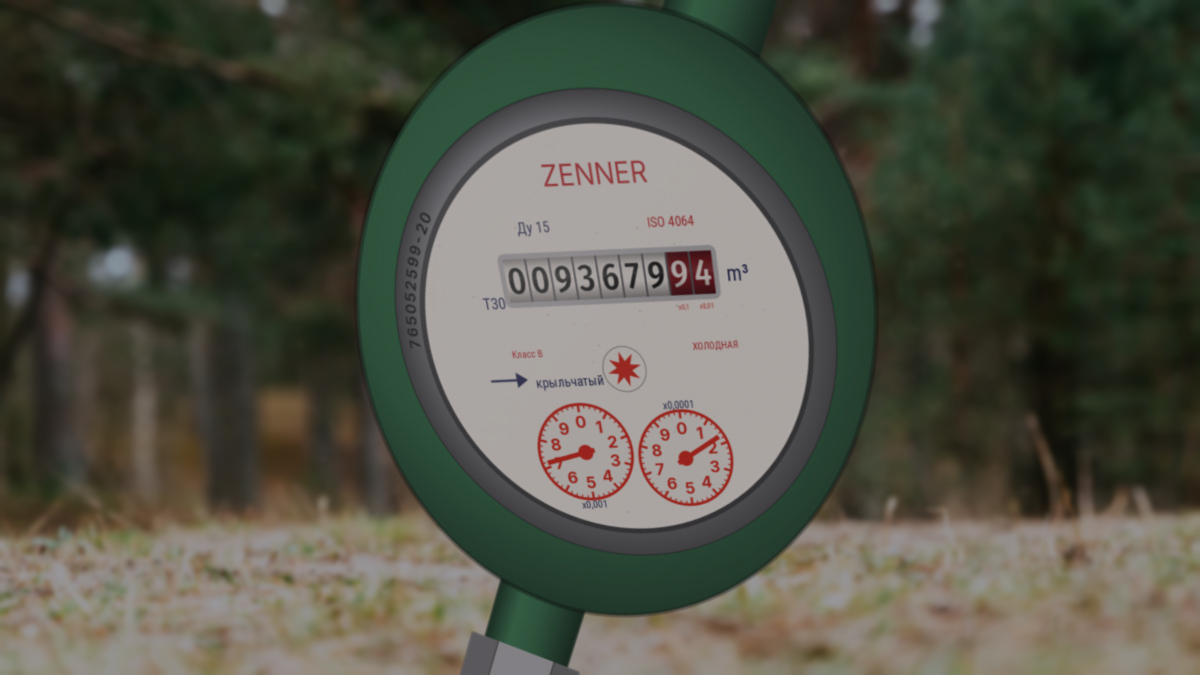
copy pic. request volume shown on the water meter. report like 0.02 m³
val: 93679.9471 m³
